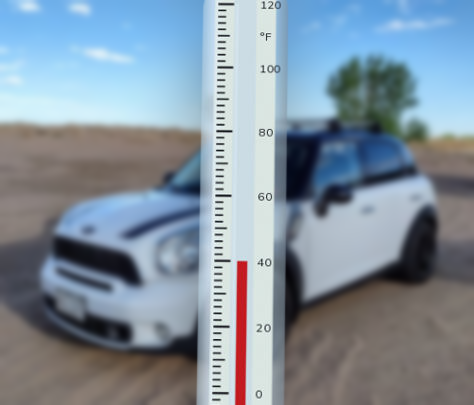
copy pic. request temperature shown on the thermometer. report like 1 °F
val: 40 °F
